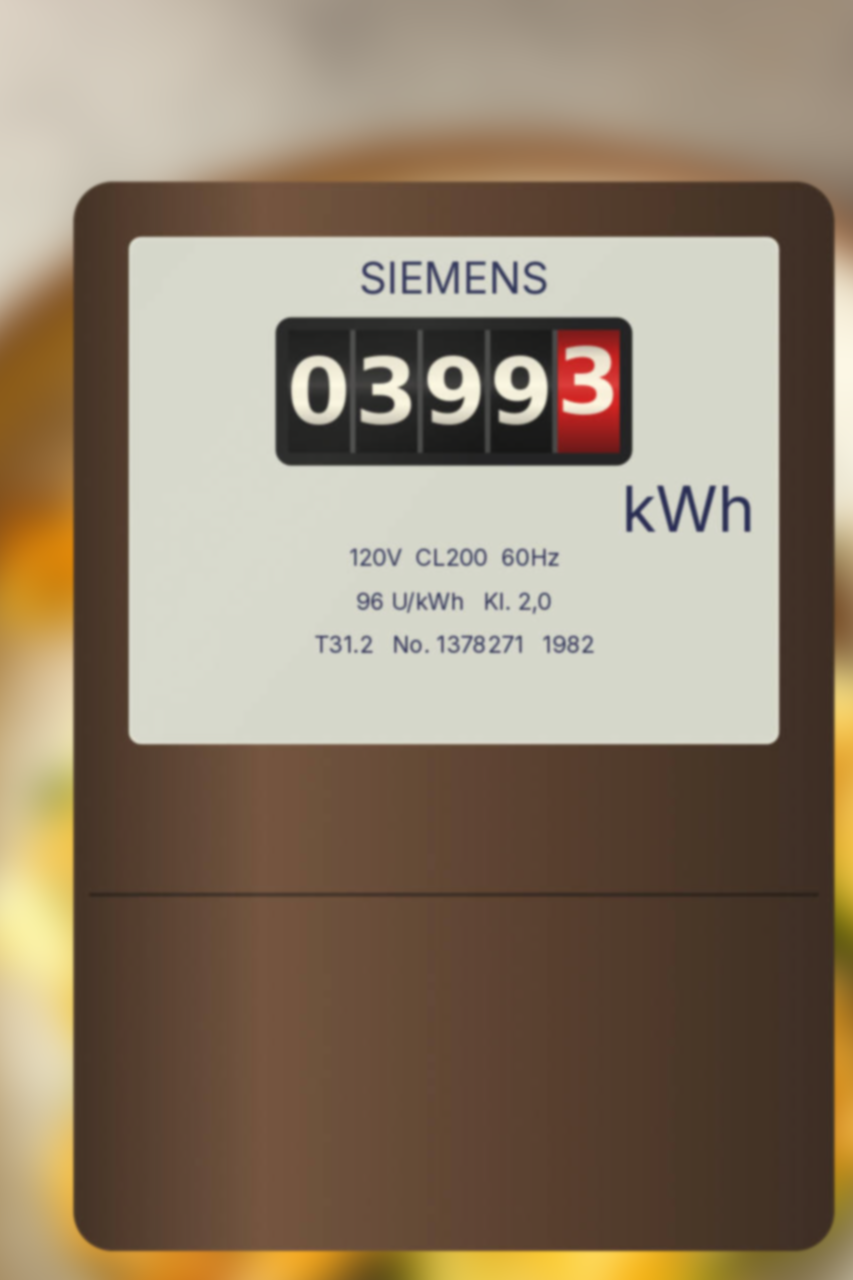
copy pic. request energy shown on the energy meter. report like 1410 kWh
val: 399.3 kWh
